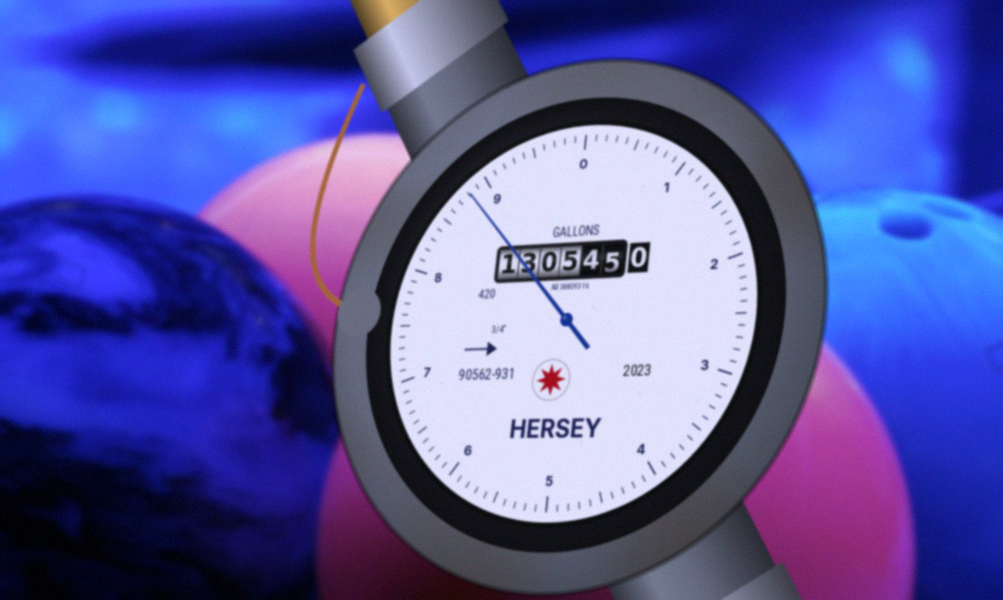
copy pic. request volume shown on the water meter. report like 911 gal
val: 1305448.8 gal
